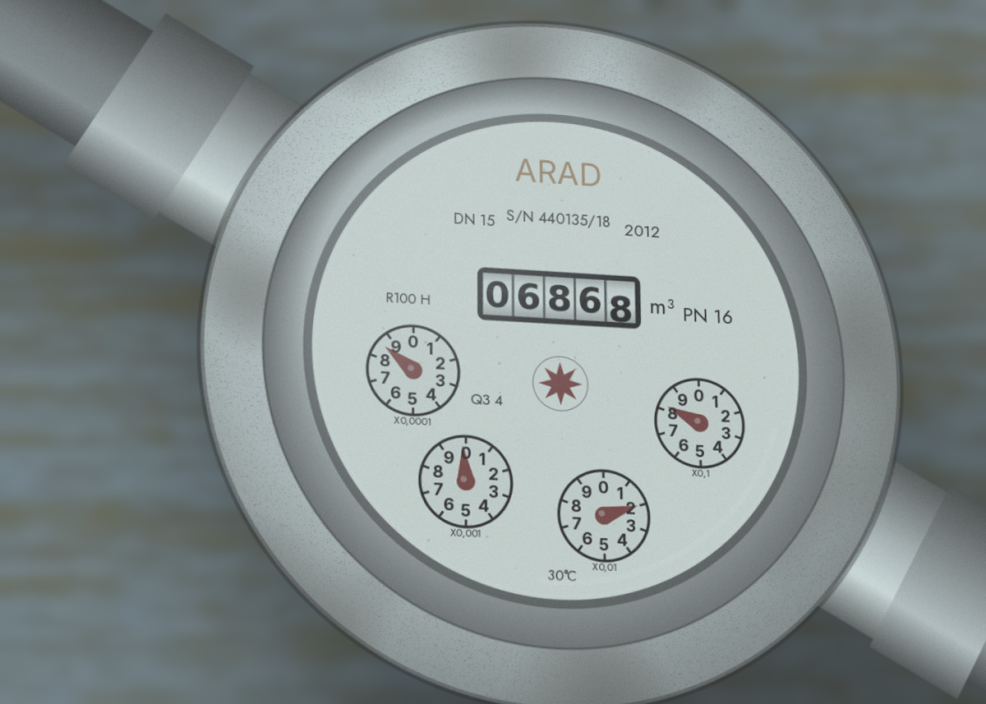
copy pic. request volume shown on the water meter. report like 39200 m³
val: 6867.8198 m³
